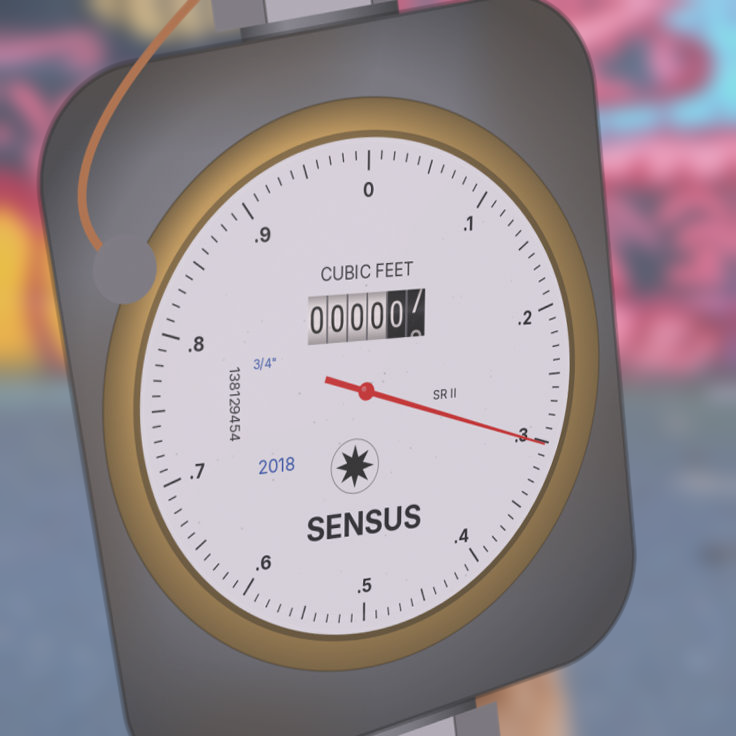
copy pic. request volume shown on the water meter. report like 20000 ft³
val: 7.30 ft³
